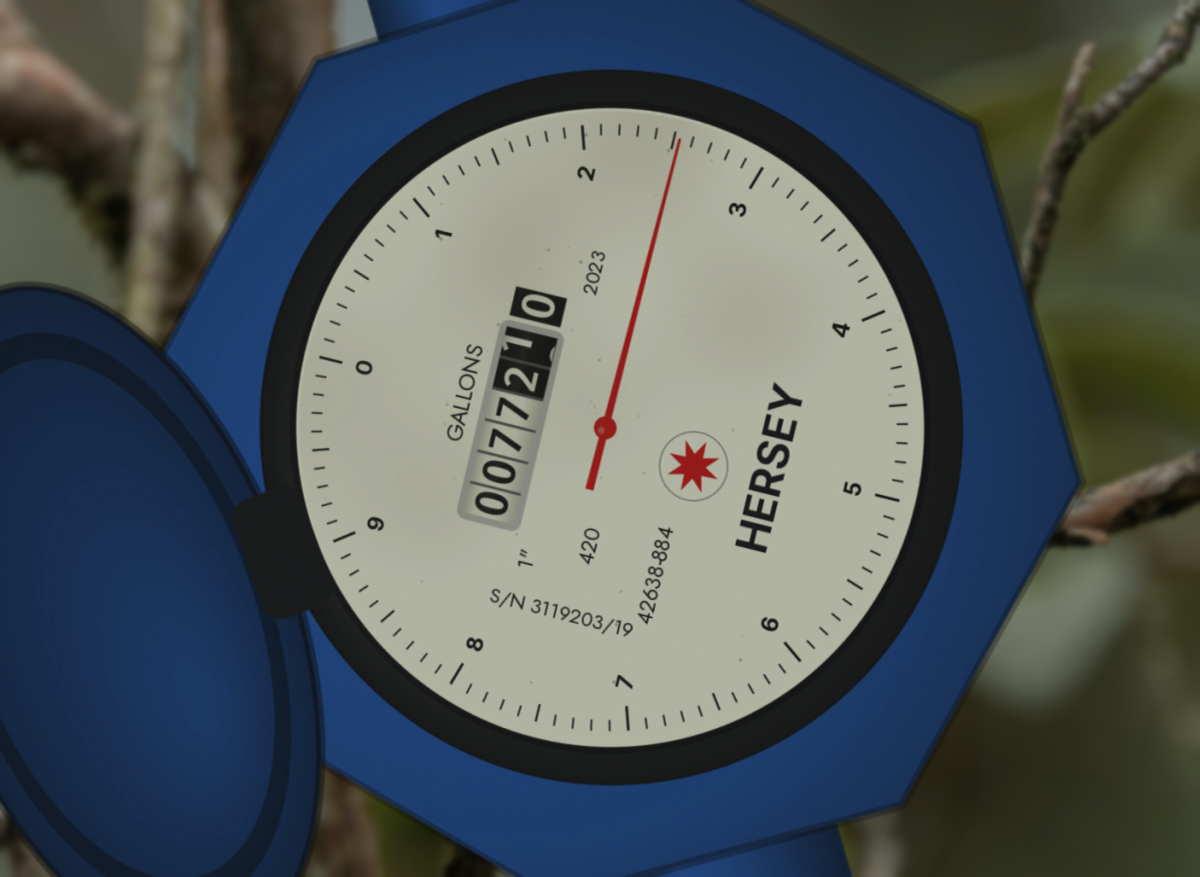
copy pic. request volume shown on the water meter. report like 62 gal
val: 77212.5 gal
